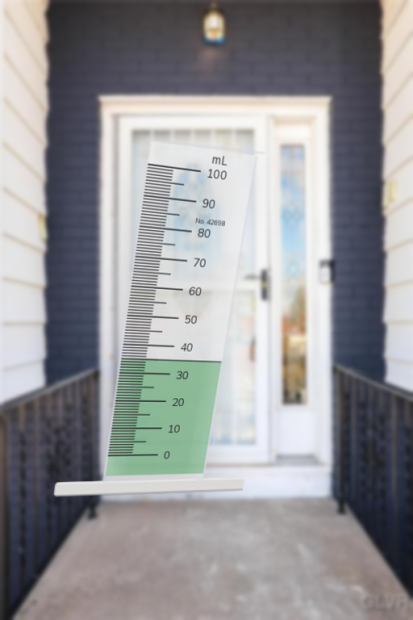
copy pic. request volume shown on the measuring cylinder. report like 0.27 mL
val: 35 mL
